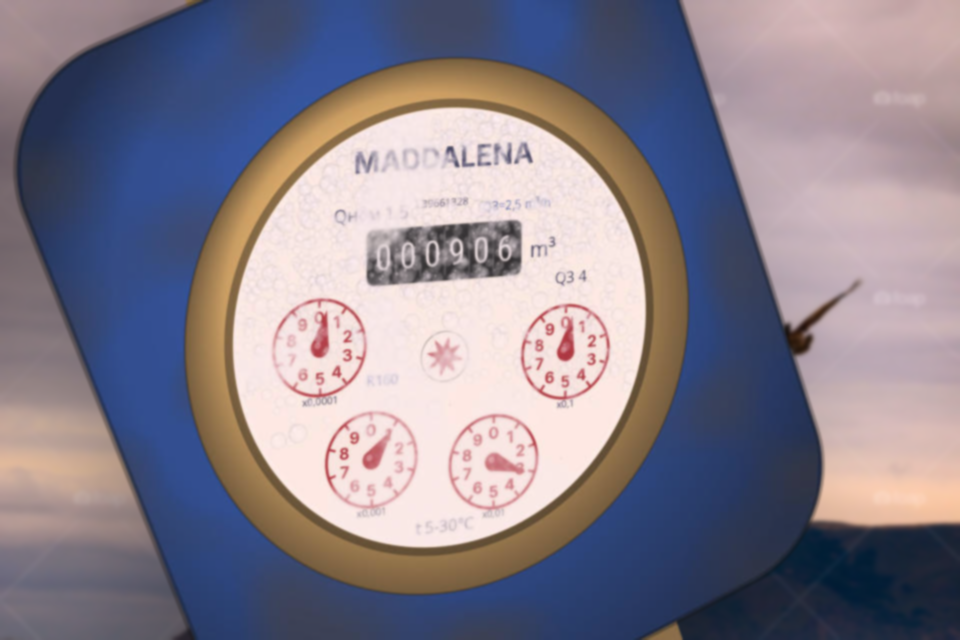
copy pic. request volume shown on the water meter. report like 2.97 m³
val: 906.0310 m³
